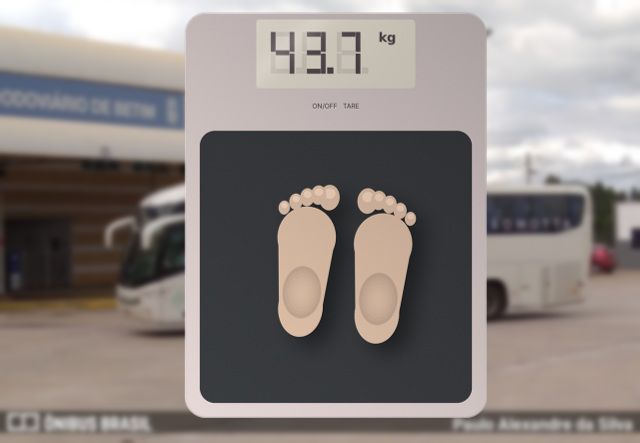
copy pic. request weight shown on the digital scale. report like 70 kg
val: 43.7 kg
